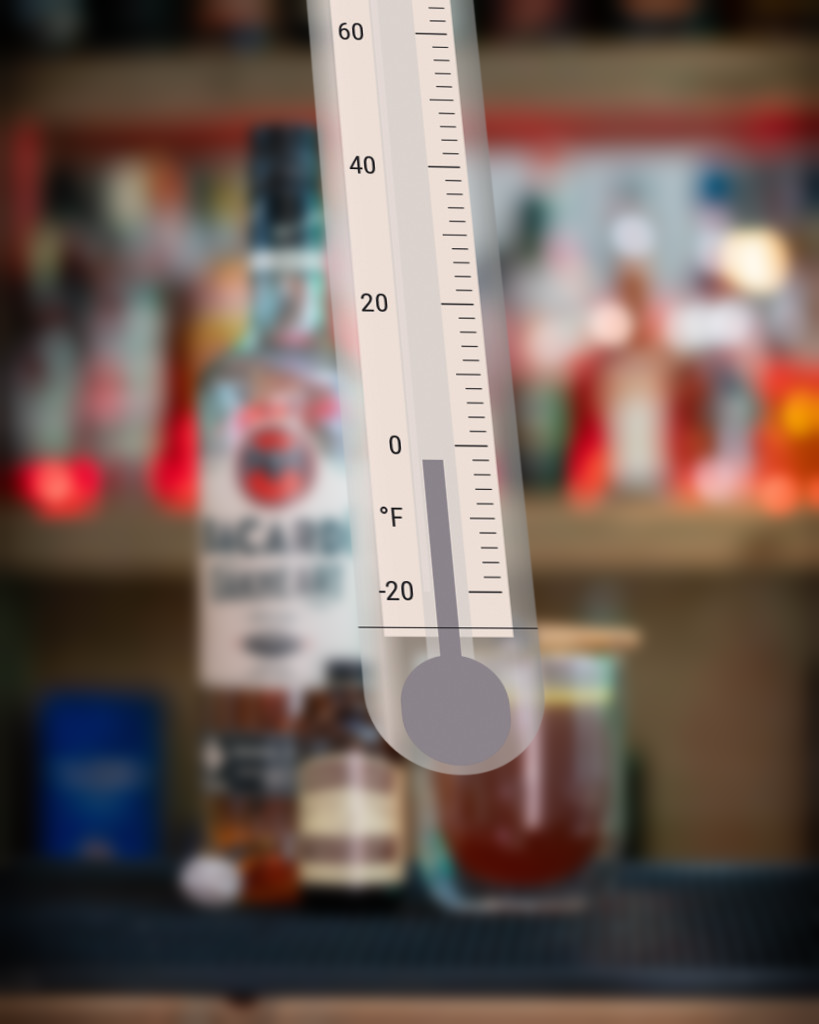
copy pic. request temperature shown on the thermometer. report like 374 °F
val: -2 °F
